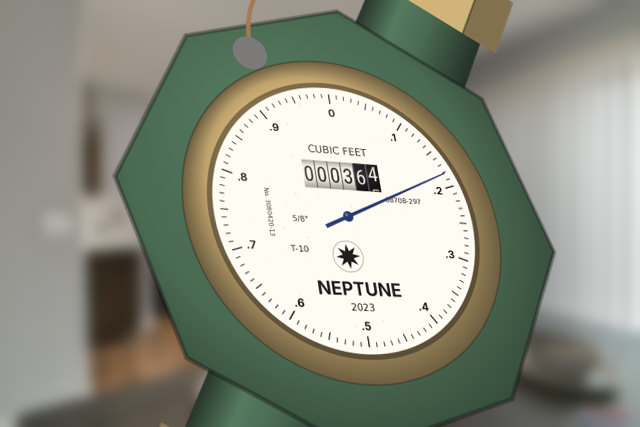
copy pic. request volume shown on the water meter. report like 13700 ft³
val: 364.18 ft³
